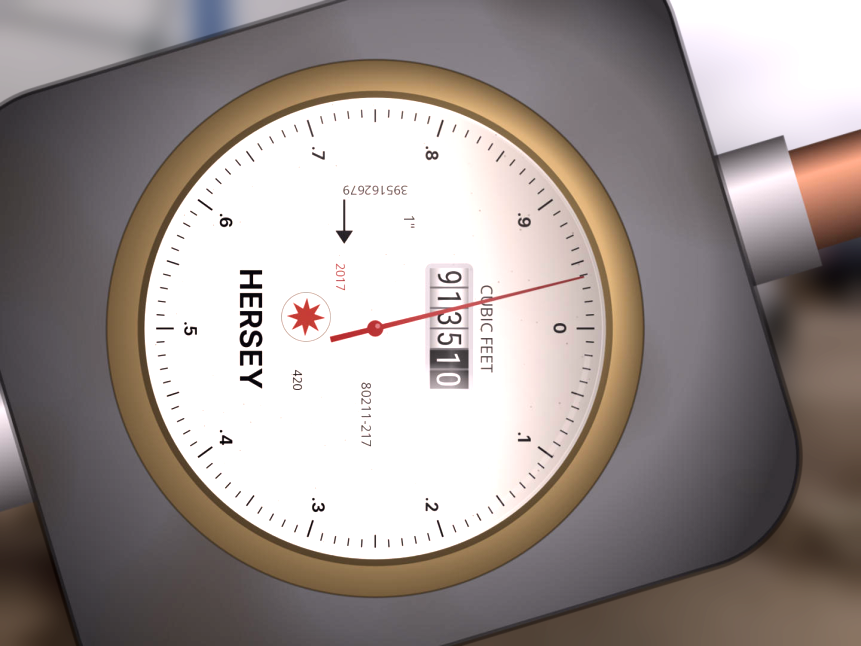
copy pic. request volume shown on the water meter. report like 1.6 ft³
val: 913509.96 ft³
